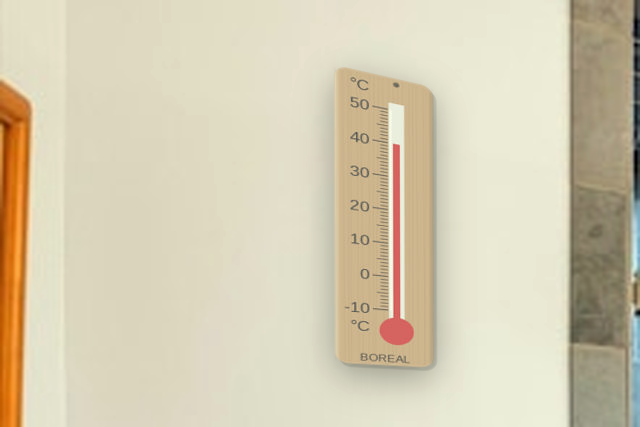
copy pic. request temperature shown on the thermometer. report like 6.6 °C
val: 40 °C
